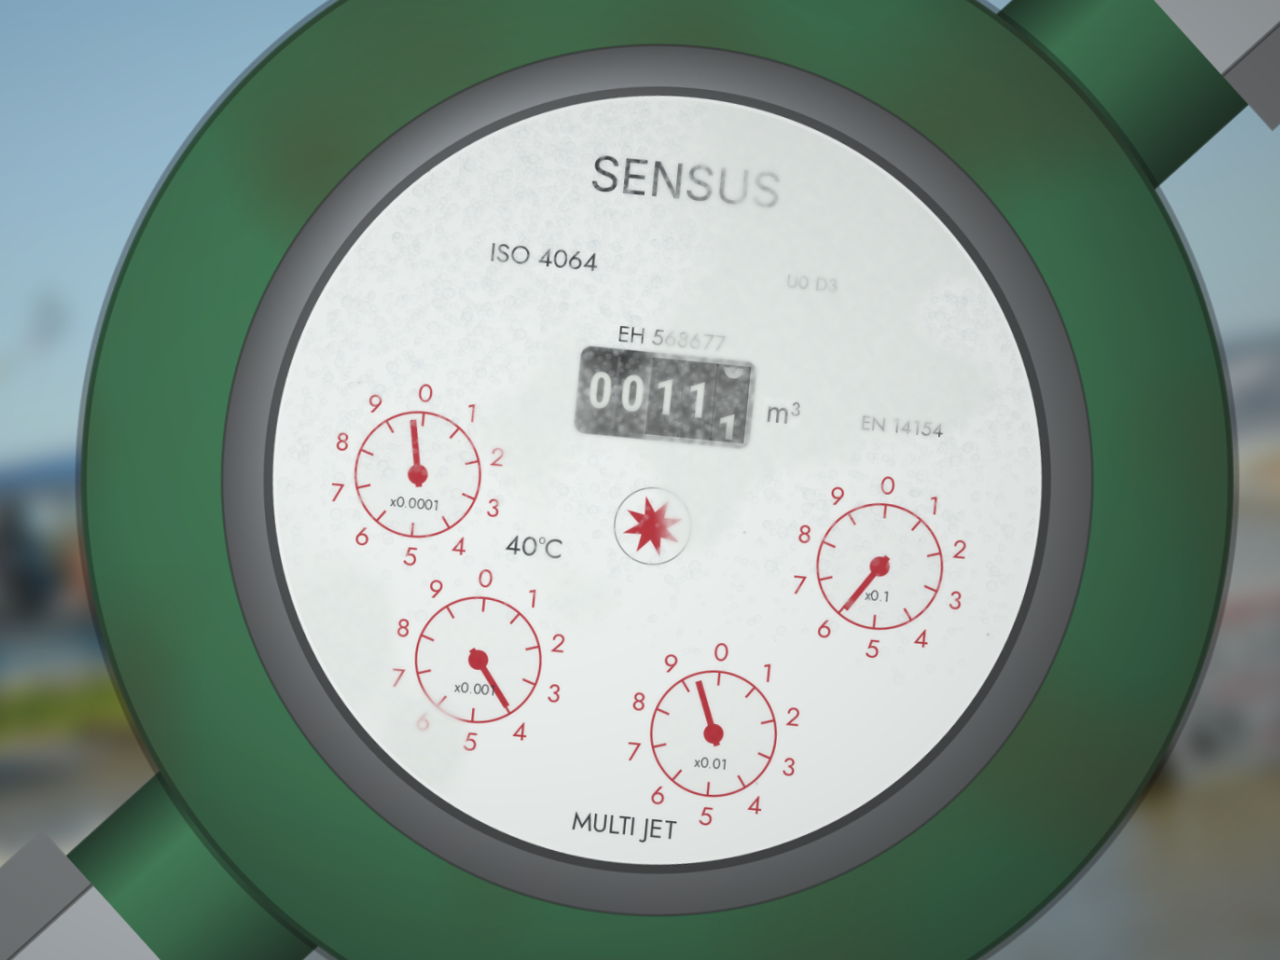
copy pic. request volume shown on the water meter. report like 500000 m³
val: 110.5939 m³
